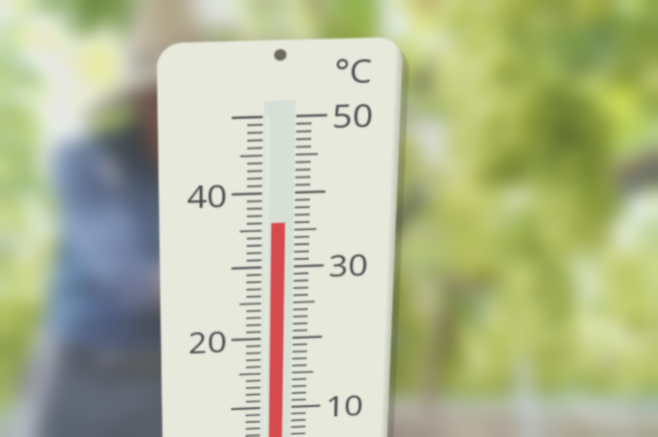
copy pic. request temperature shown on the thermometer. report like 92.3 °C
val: 36 °C
